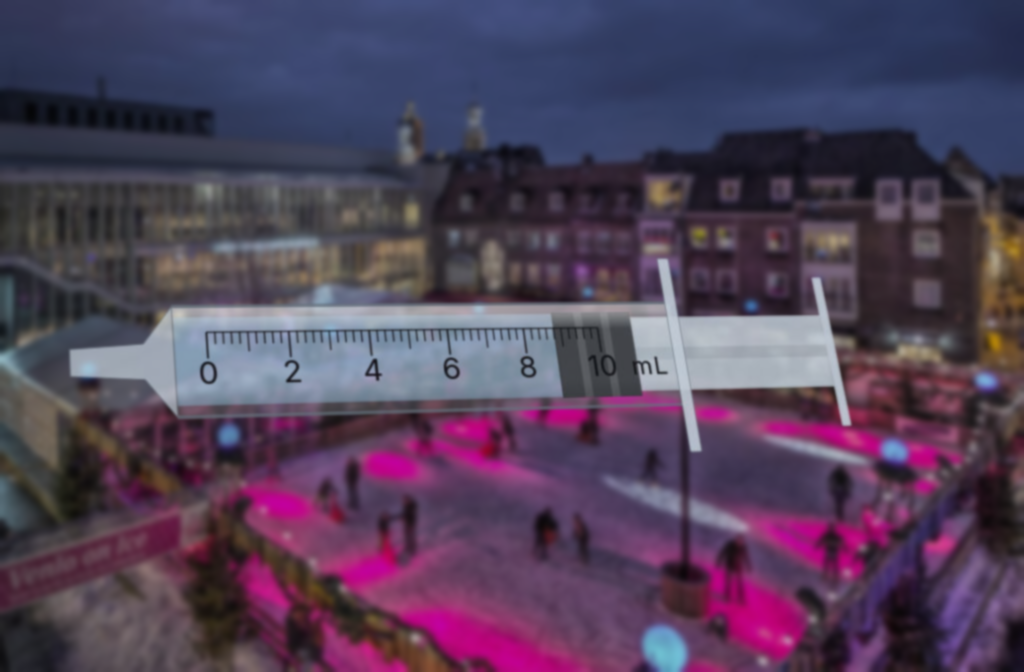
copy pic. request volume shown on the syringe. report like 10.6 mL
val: 8.8 mL
